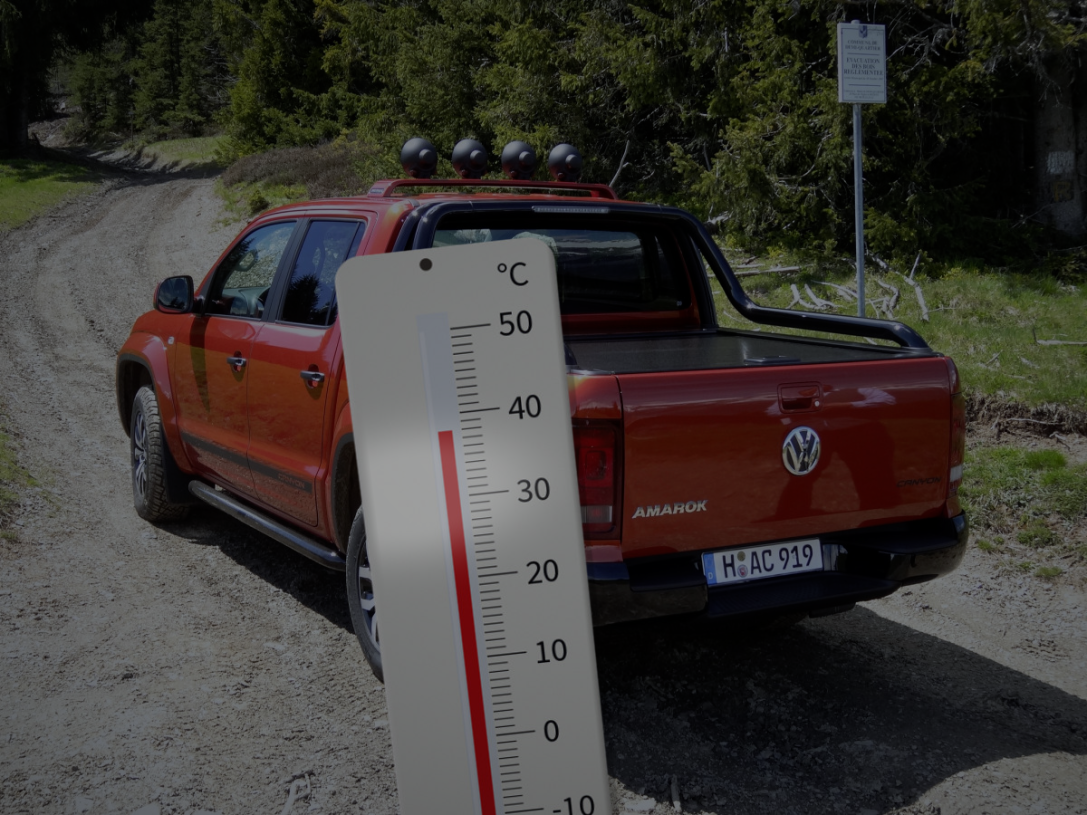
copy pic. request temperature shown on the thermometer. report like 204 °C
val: 38 °C
